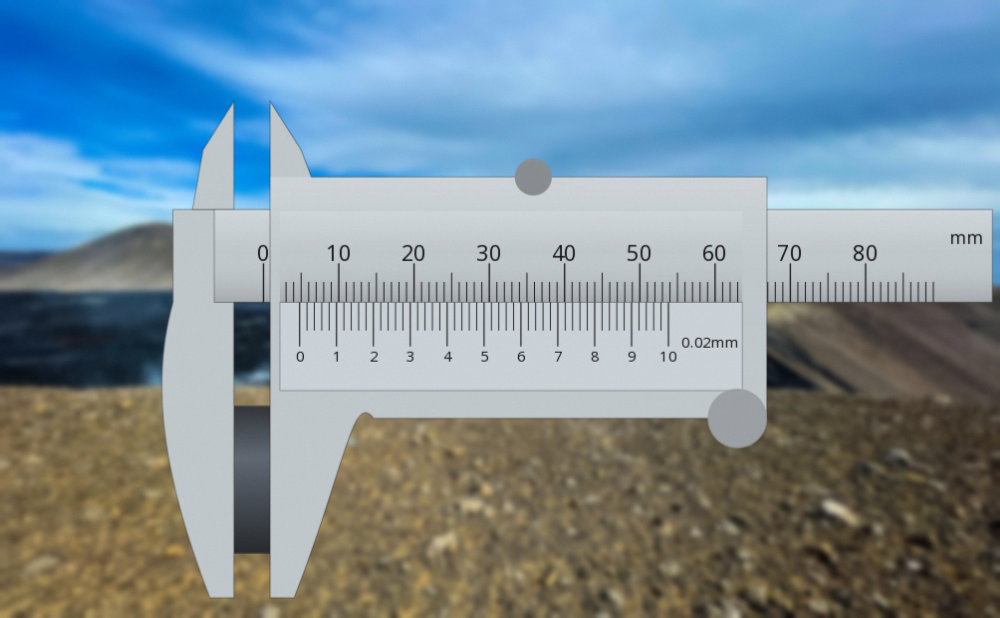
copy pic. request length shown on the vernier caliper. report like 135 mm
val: 4.8 mm
